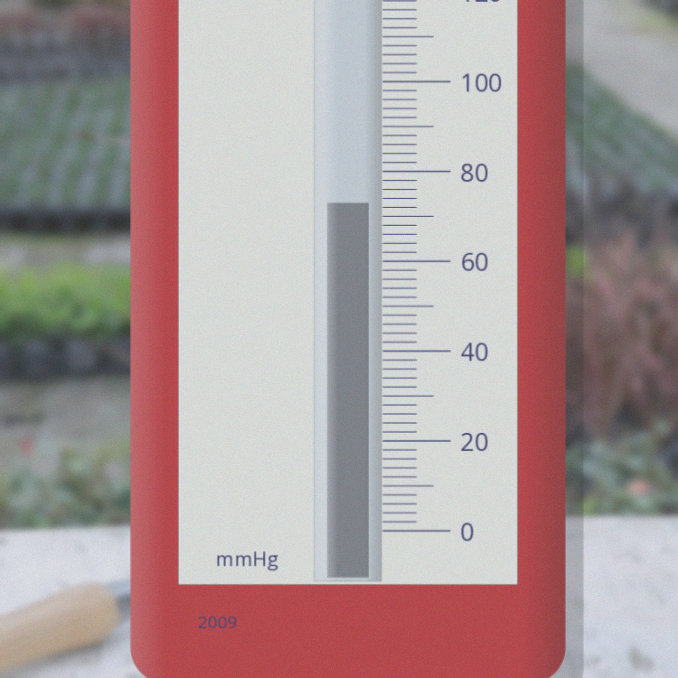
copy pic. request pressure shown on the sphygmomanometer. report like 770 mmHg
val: 73 mmHg
